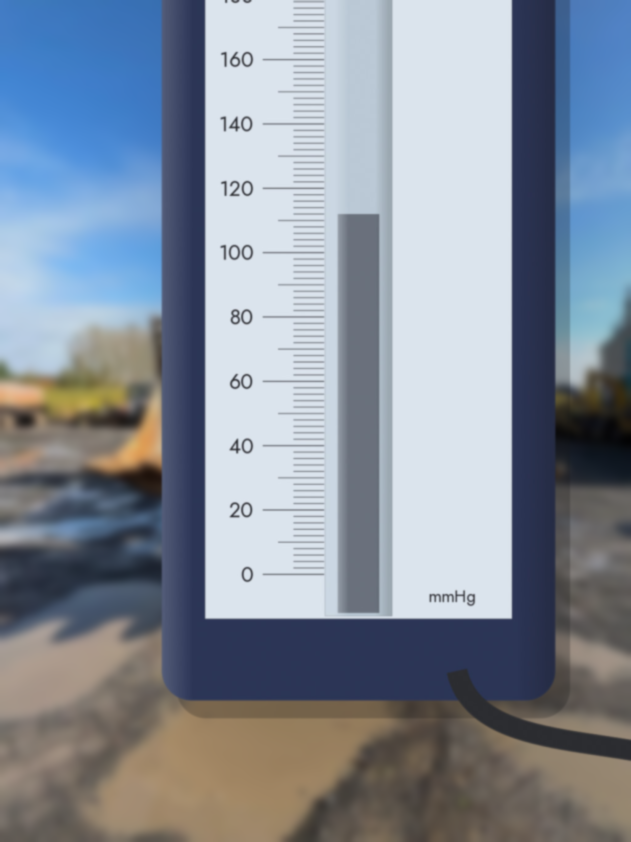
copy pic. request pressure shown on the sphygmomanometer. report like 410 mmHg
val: 112 mmHg
